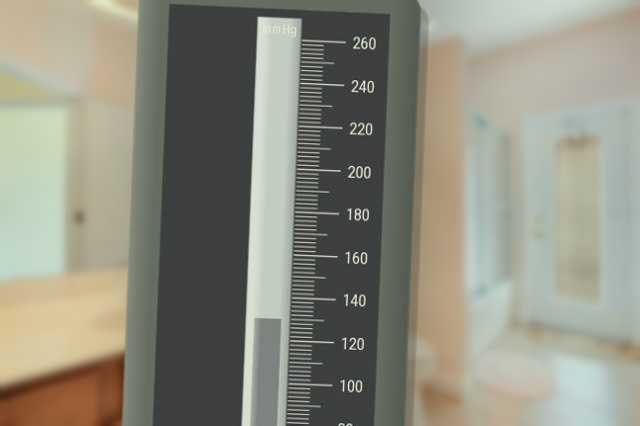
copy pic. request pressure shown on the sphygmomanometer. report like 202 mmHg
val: 130 mmHg
